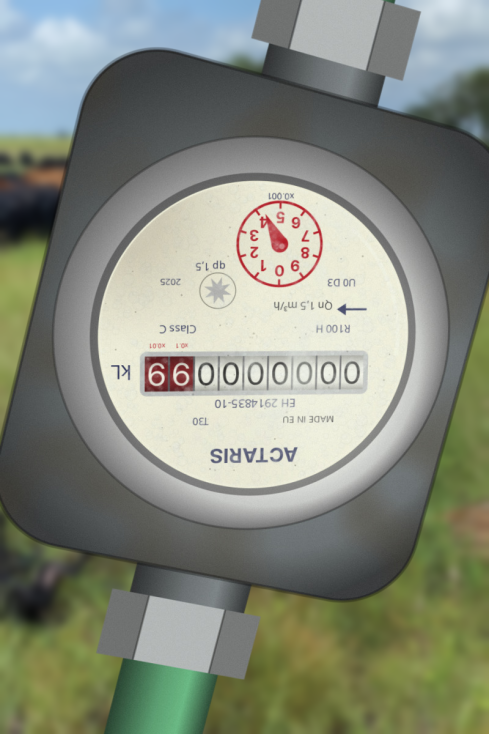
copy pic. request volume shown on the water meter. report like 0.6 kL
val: 0.994 kL
